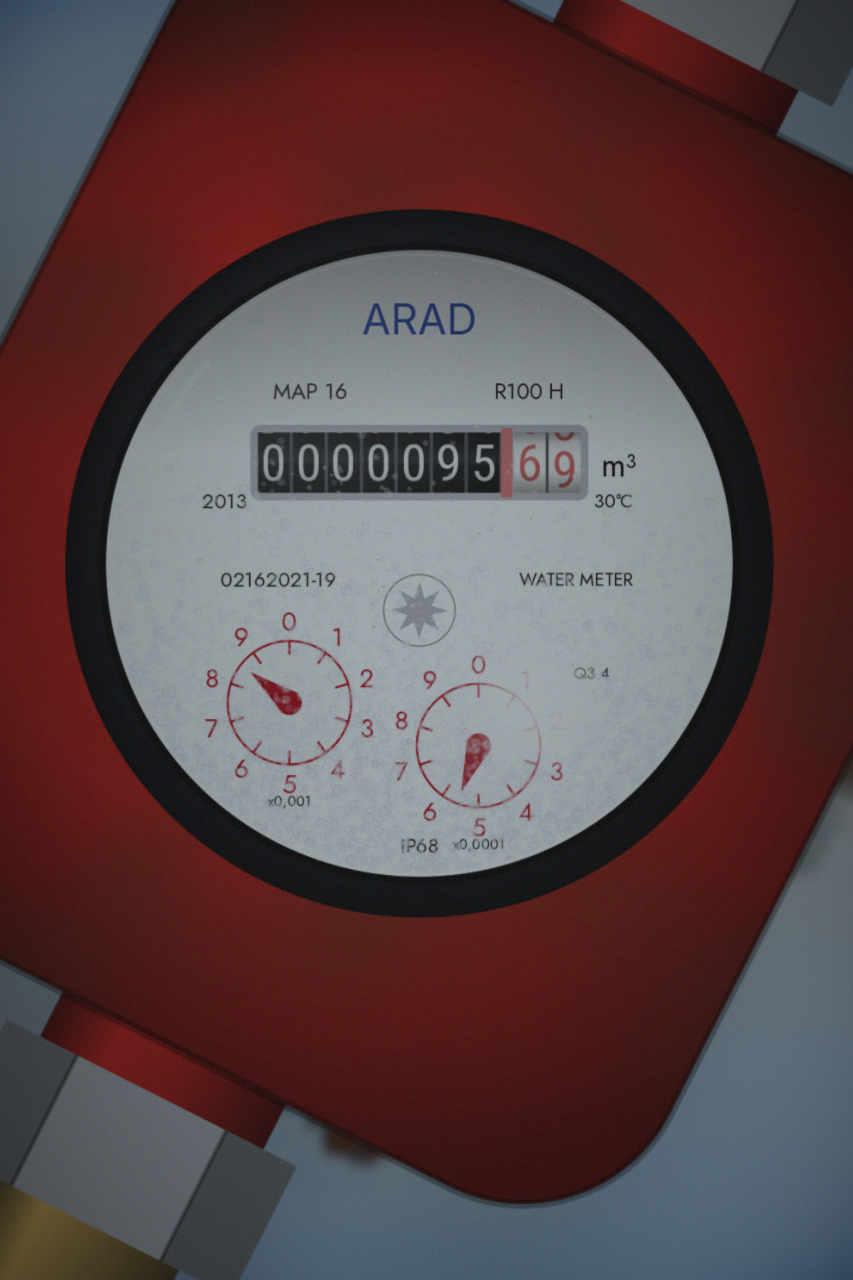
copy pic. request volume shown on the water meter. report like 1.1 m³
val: 95.6885 m³
